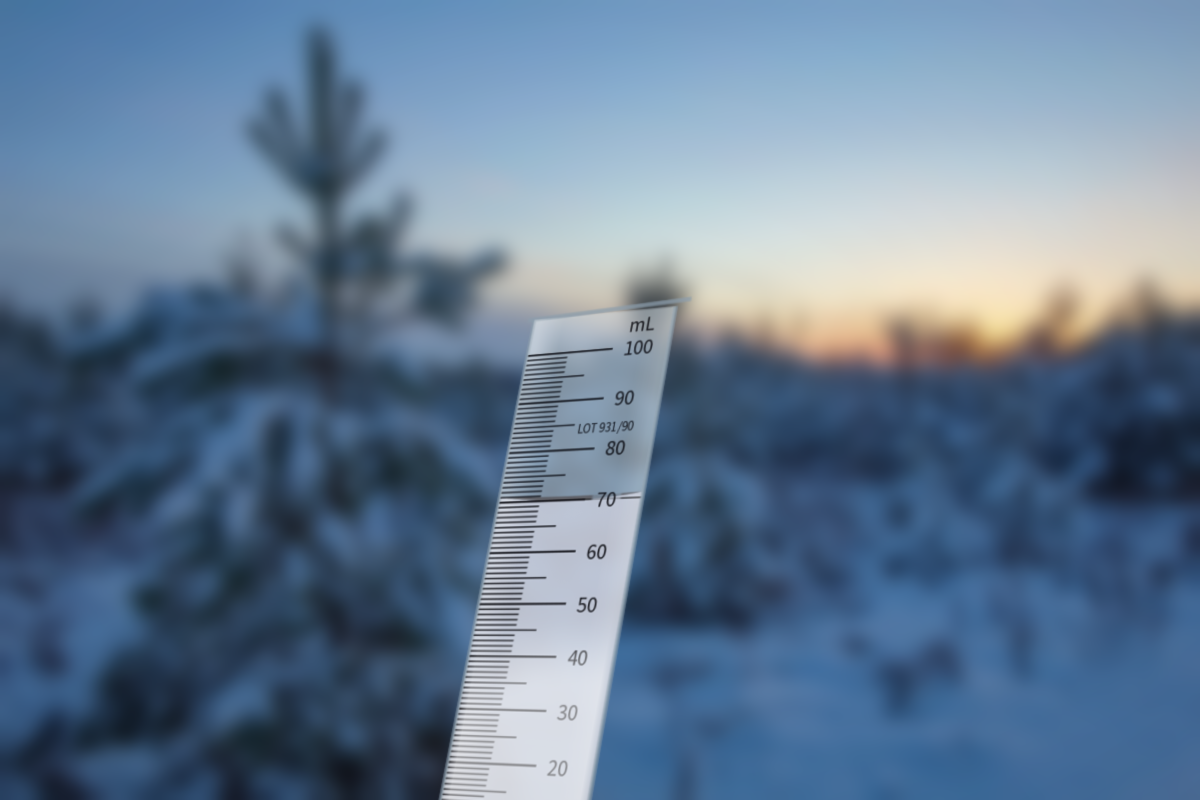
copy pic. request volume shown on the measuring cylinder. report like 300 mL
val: 70 mL
